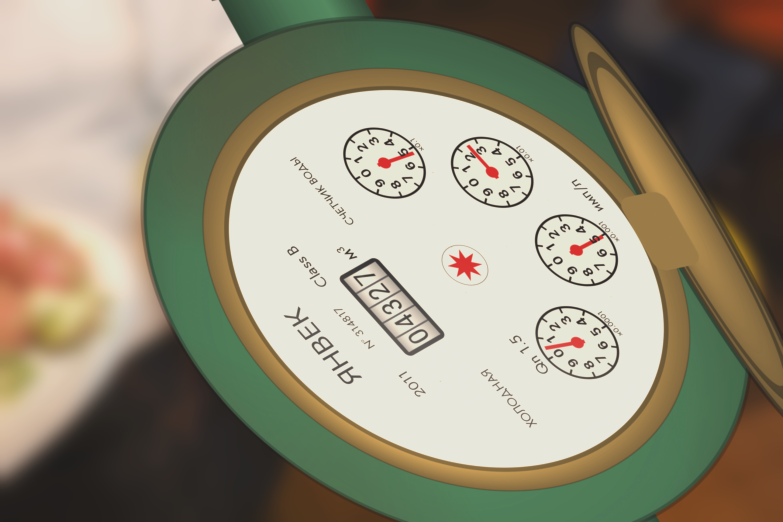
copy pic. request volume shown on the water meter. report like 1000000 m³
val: 4327.5250 m³
